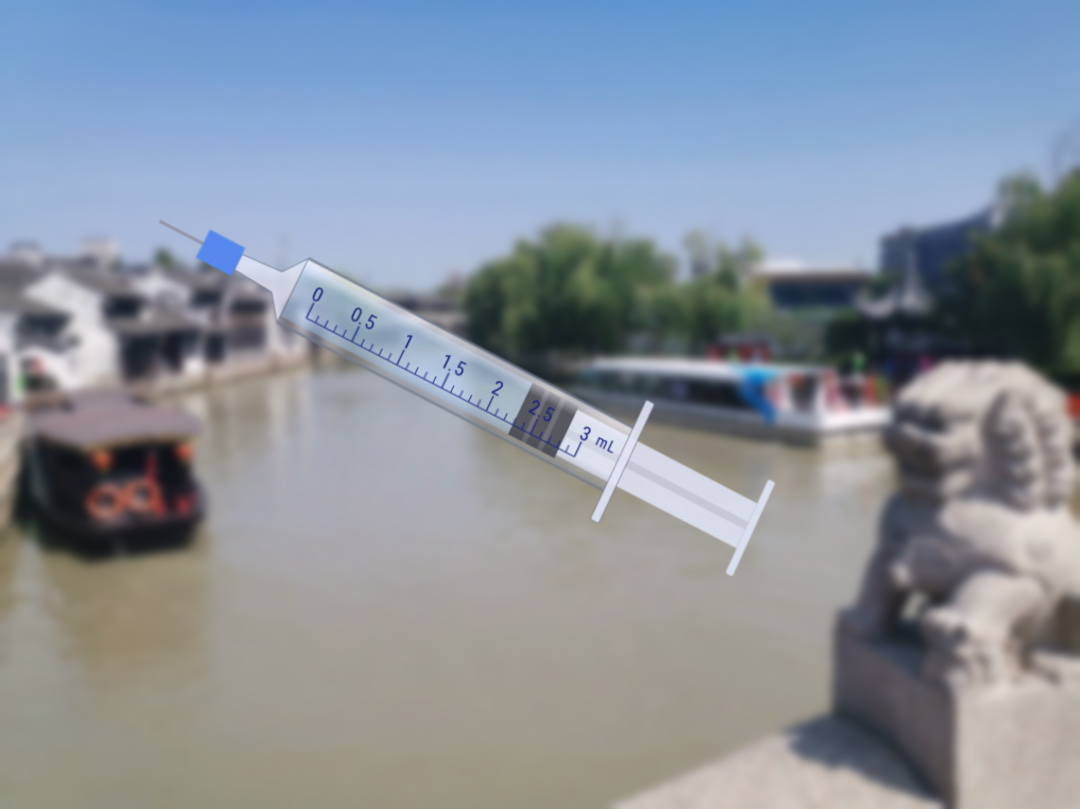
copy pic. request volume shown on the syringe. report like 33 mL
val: 2.3 mL
